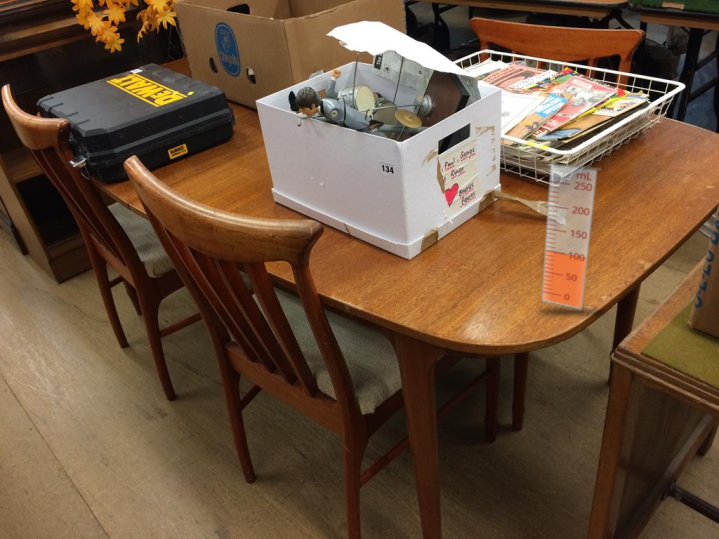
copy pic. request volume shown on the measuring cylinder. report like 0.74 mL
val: 100 mL
